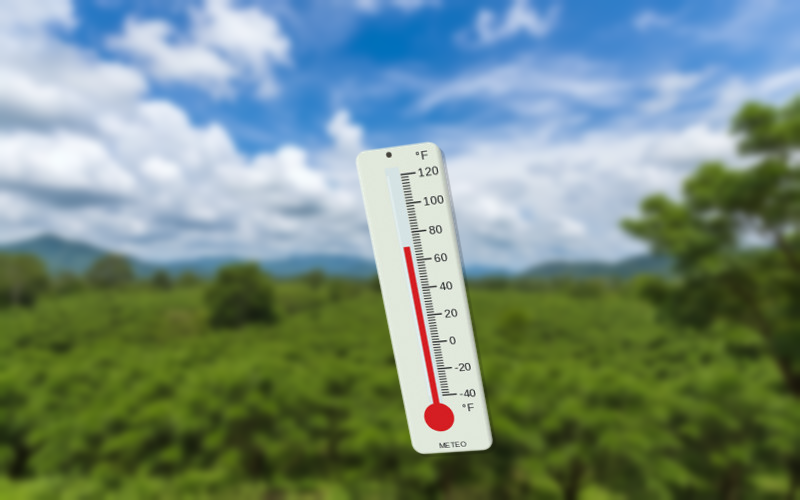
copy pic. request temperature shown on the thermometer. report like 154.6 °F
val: 70 °F
